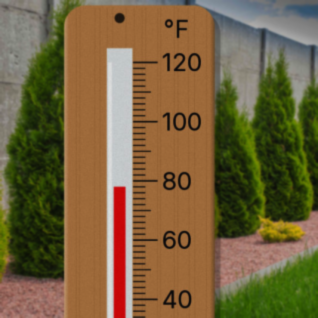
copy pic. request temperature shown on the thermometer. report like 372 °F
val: 78 °F
